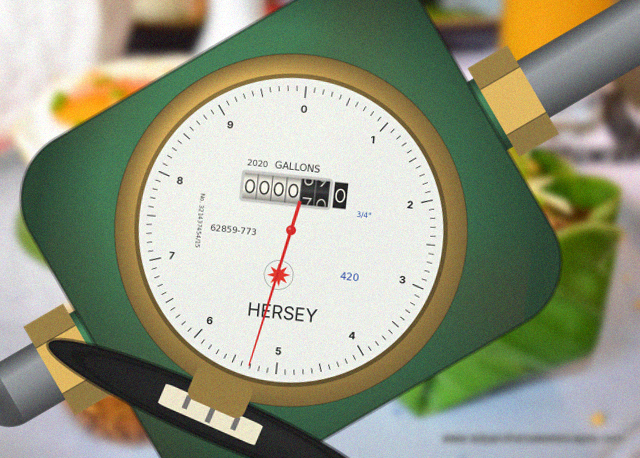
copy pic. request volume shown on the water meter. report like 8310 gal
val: 695.3 gal
